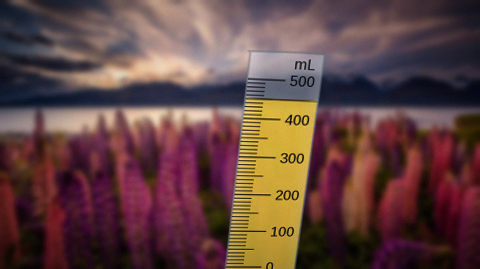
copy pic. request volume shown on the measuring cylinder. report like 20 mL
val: 450 mL
